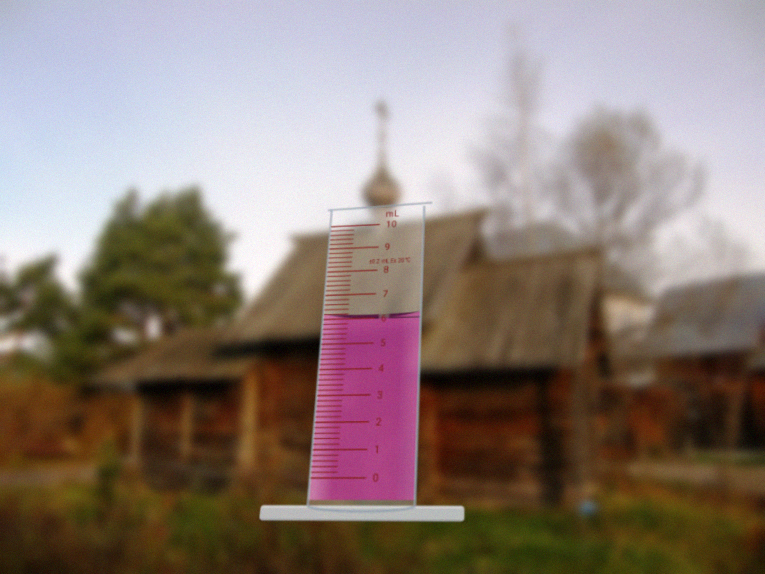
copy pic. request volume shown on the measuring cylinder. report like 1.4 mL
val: 6 mL
